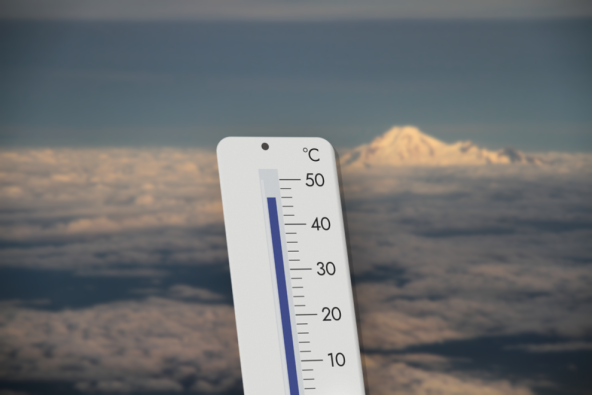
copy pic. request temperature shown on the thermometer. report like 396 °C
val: 46 °C
